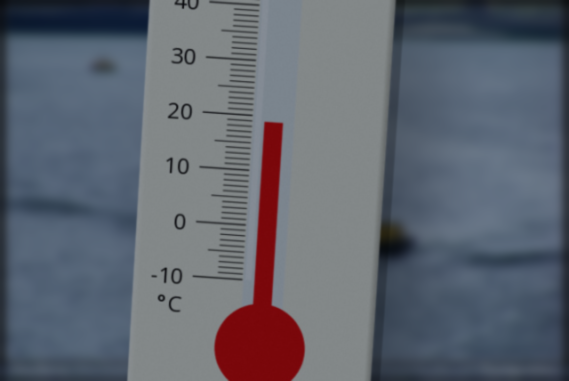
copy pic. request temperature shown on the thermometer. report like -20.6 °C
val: 19 °C
